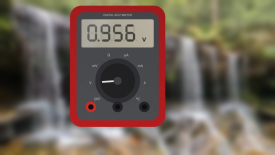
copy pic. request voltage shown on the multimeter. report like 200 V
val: 0.956 V
